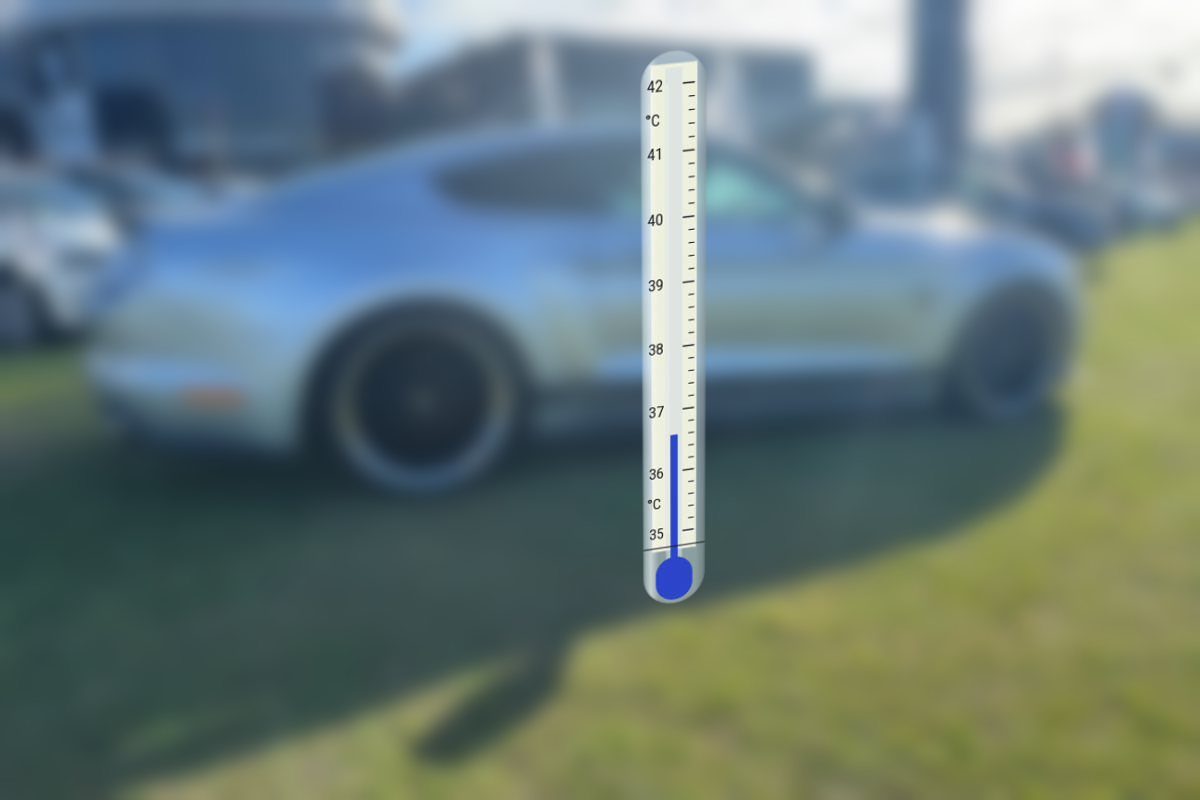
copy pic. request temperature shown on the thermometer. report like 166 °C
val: 36.6 °C
